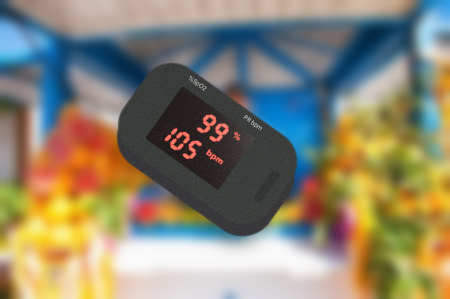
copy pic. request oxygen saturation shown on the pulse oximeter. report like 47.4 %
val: 99 %
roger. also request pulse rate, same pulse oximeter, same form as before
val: 105 bpm
